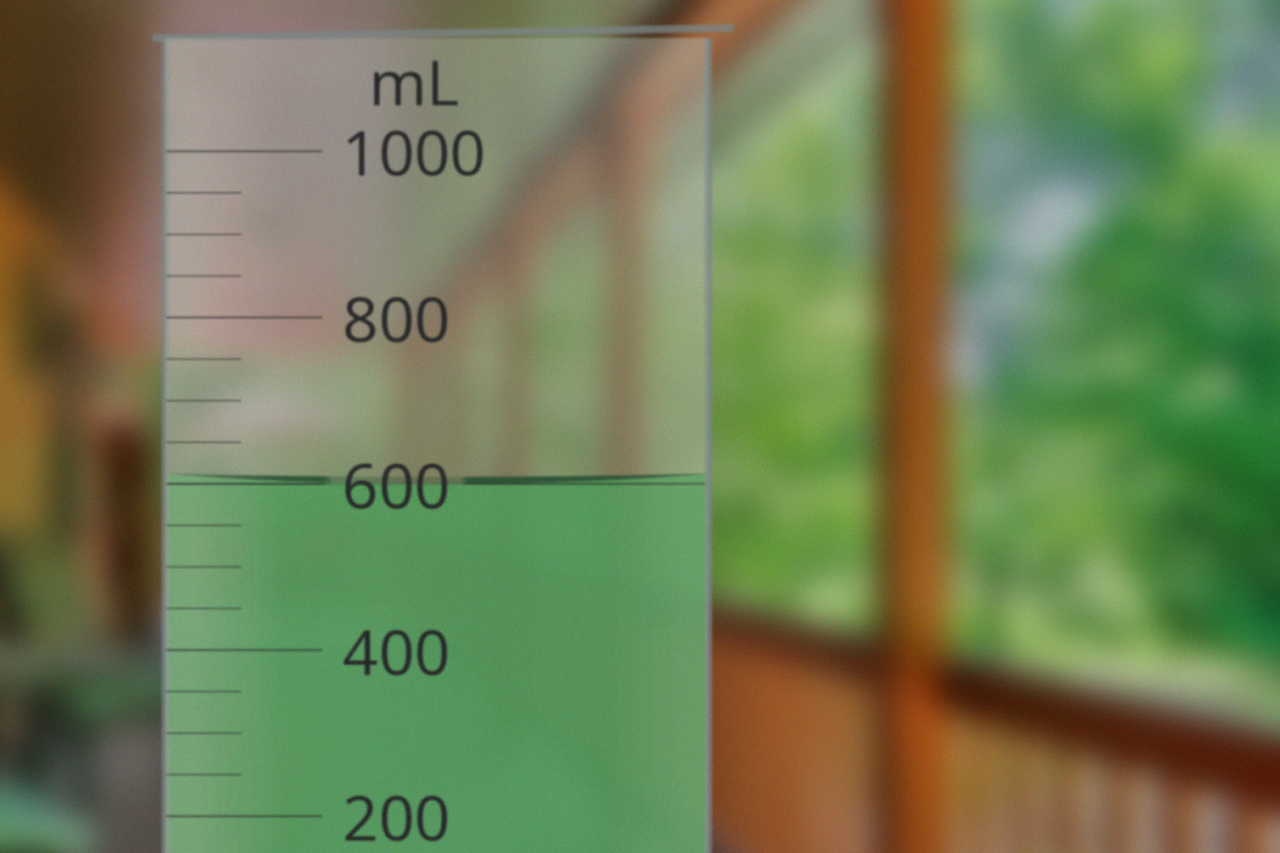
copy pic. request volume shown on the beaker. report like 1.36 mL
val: 600 mL
